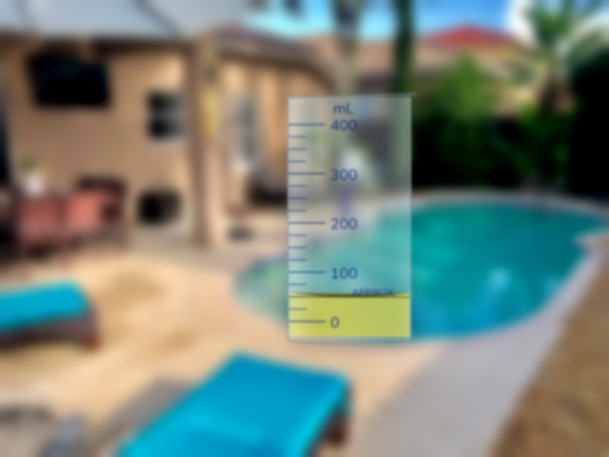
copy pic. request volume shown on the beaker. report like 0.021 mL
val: 50 mL
